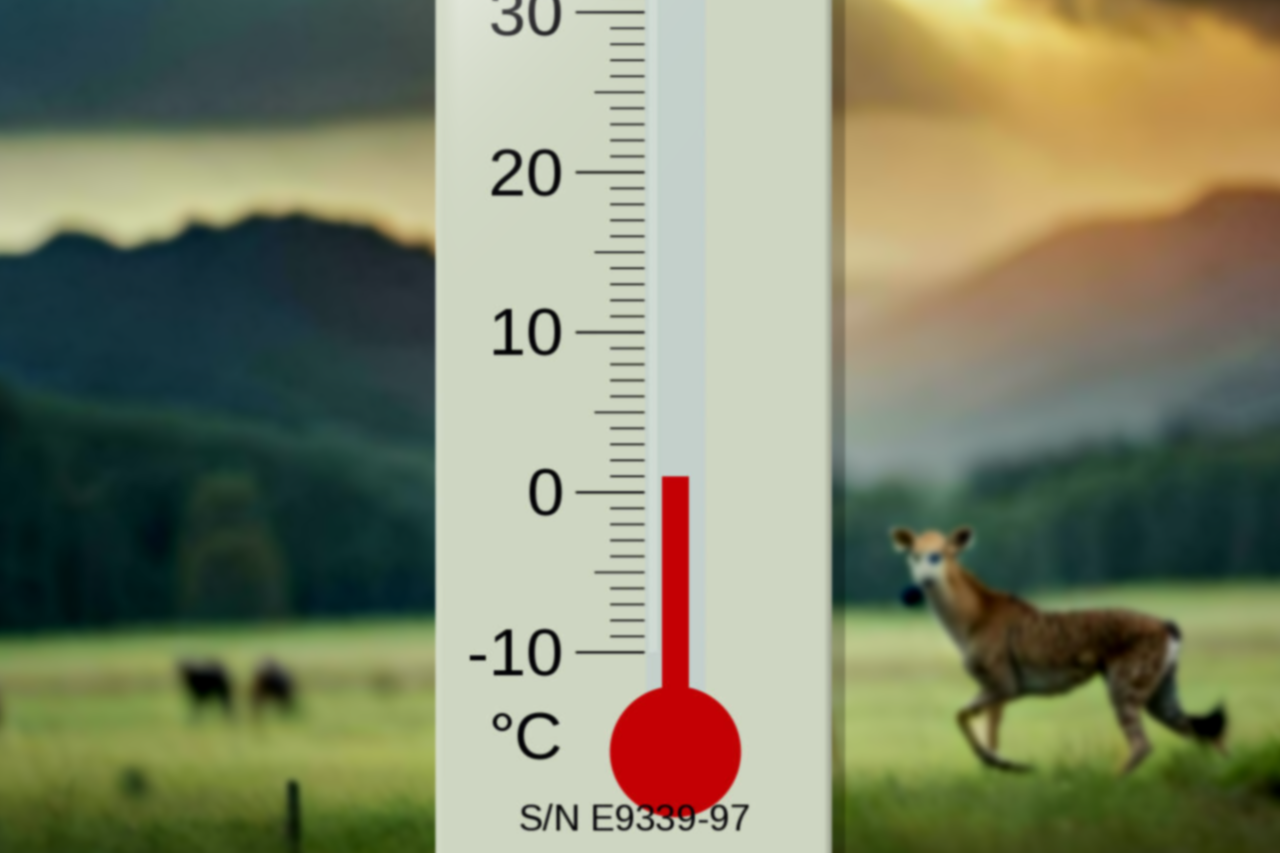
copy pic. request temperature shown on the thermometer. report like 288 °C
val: 1 °C
